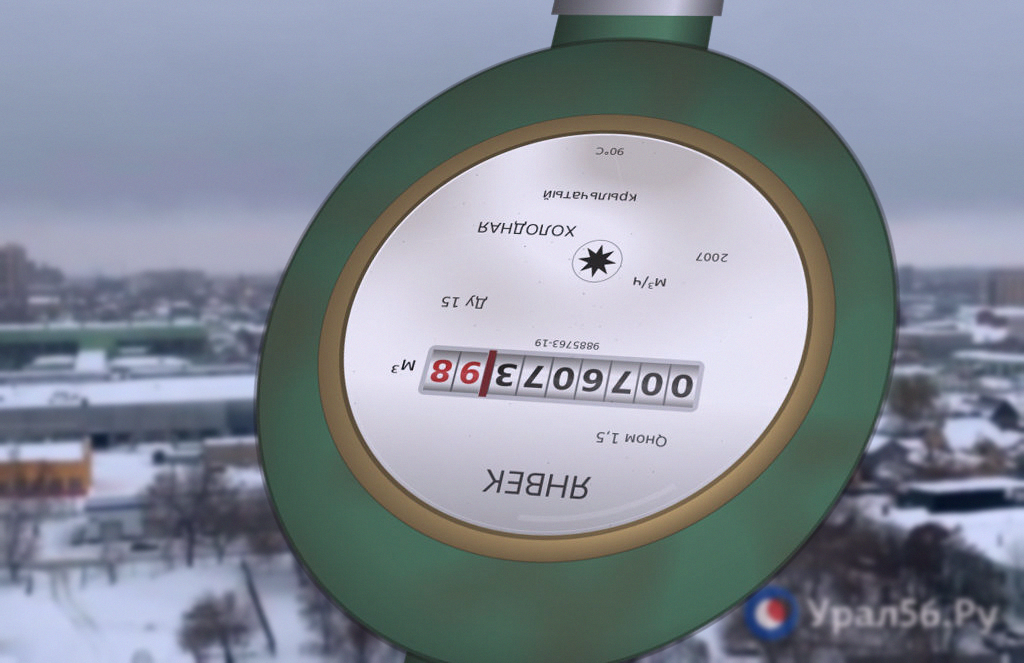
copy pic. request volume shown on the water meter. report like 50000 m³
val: 76073.98 m³
